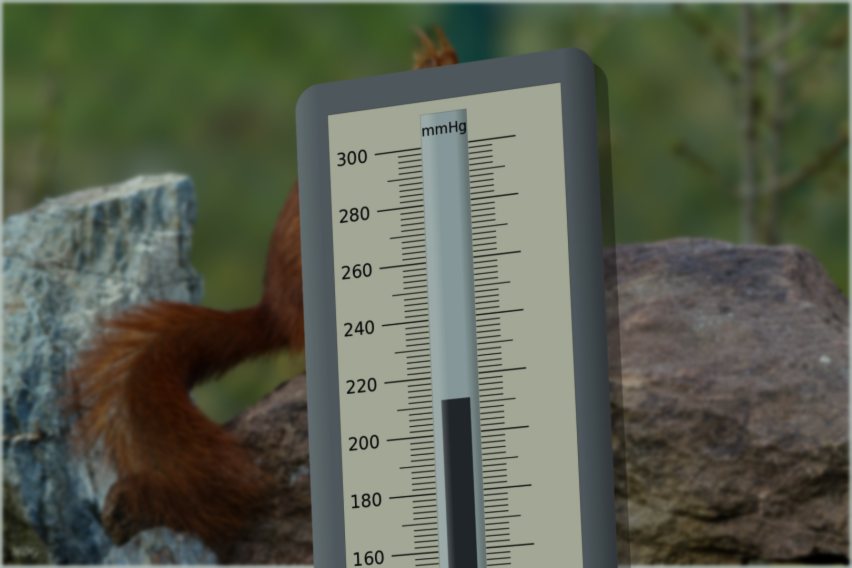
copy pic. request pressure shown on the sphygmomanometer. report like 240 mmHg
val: 212 mmHg
